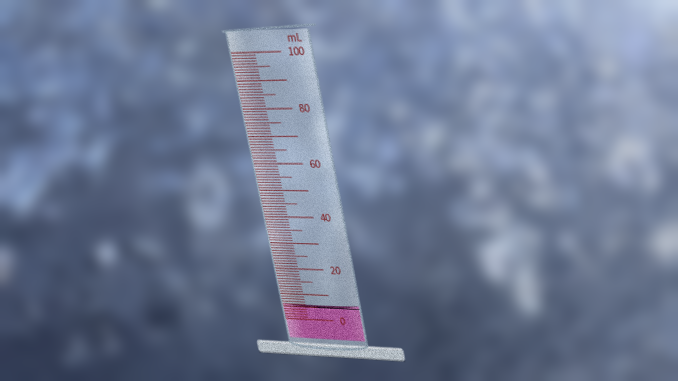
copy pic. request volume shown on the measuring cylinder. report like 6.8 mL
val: 5 mL
